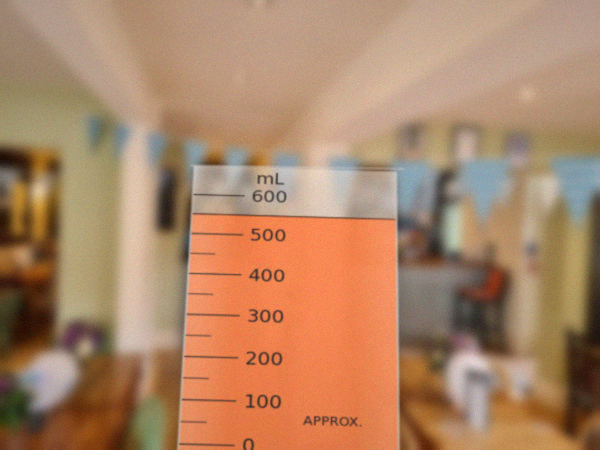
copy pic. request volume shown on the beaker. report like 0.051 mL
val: 550 mL
